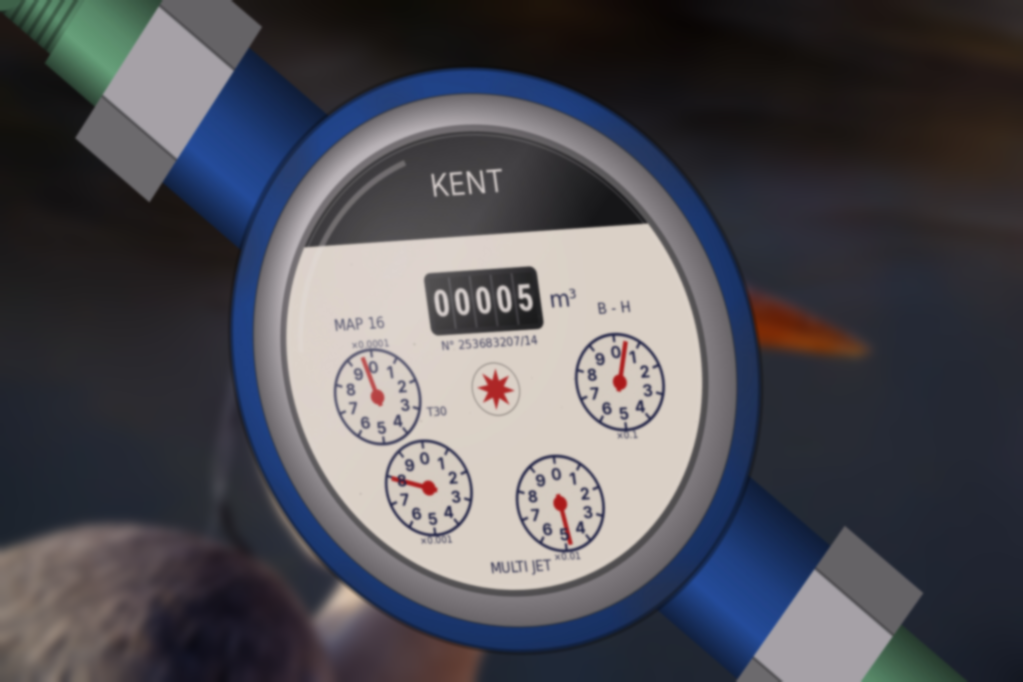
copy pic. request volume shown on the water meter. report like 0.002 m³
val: 5.0479 m³
